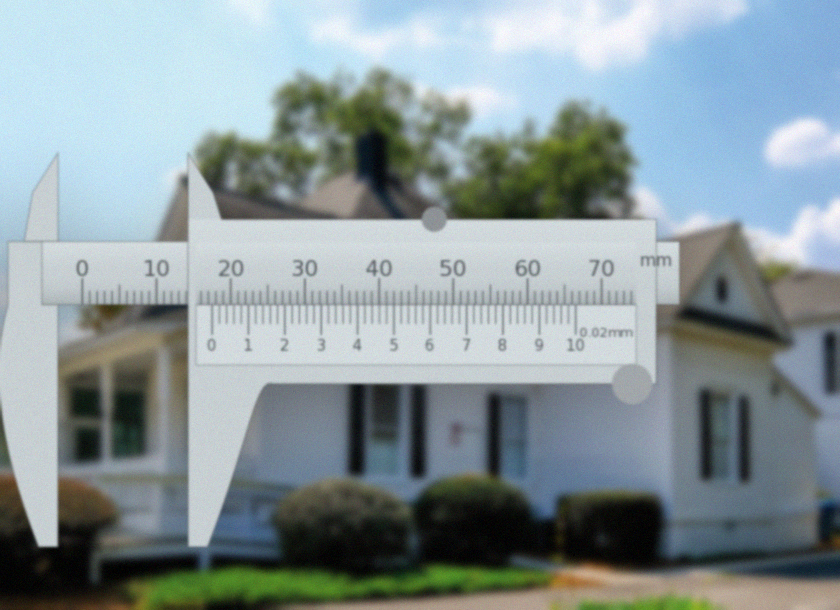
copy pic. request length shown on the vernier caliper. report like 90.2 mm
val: 17.5 mm
